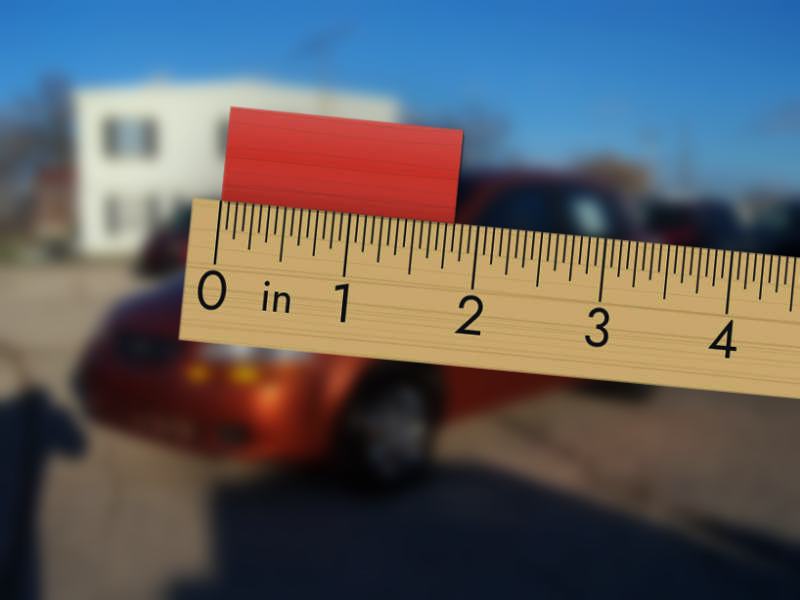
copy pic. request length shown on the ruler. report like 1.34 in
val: 1.8125 in
